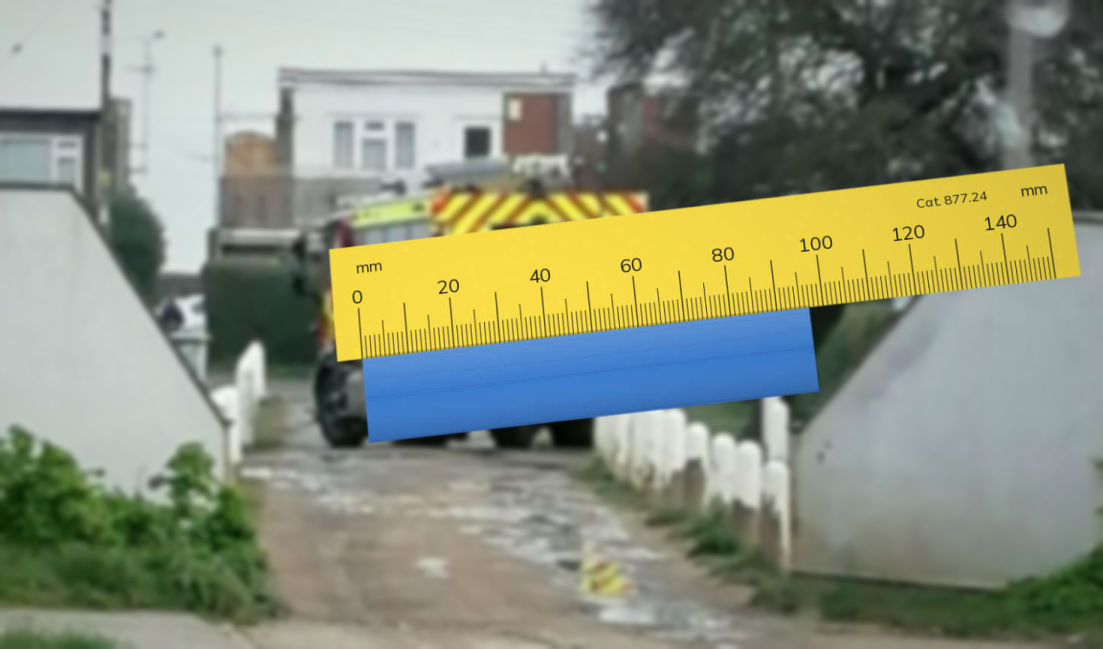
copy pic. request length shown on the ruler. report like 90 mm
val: 97 mm
